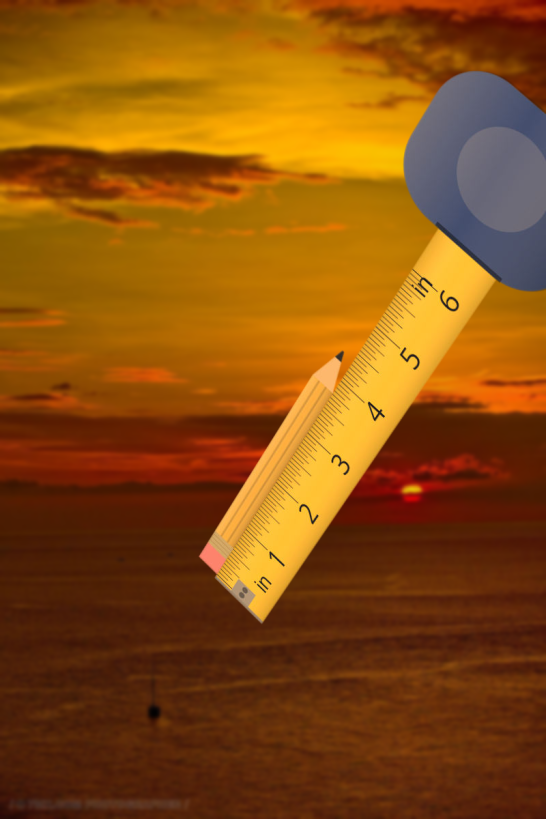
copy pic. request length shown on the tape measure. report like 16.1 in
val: 4.375 in
